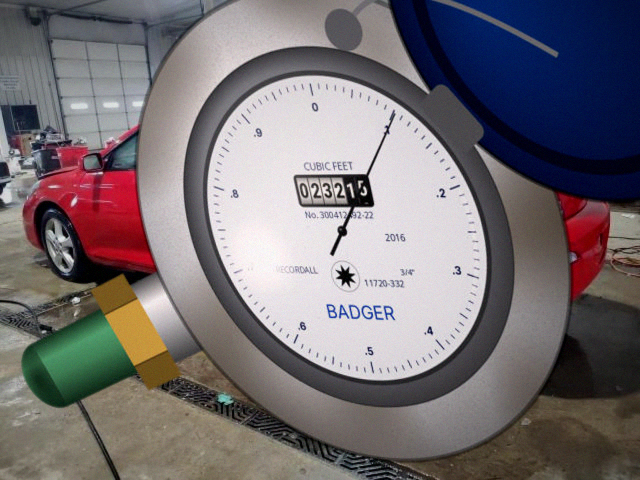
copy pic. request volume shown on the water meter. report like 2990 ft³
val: 23215.10 ft³
